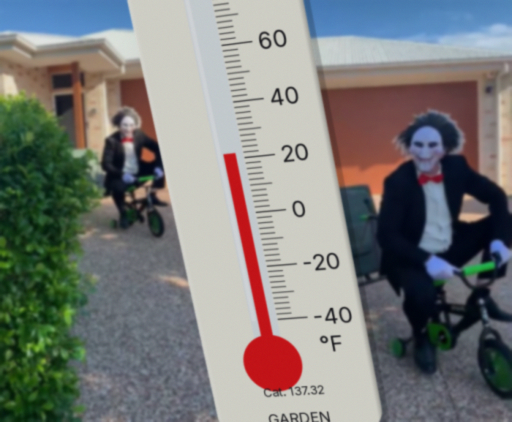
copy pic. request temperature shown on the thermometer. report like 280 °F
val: 22 °F
